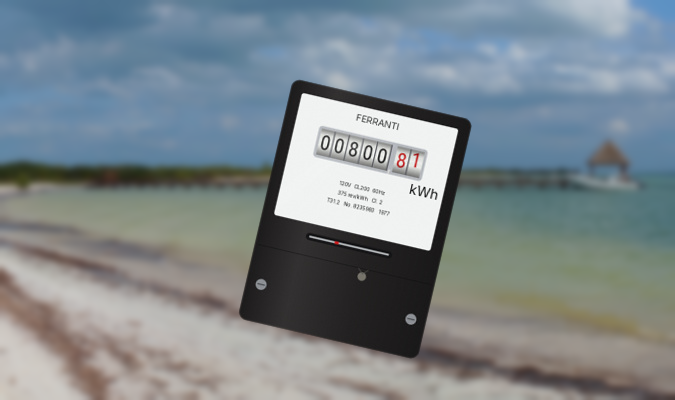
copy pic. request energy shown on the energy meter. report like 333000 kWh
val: 800.81 kWh
